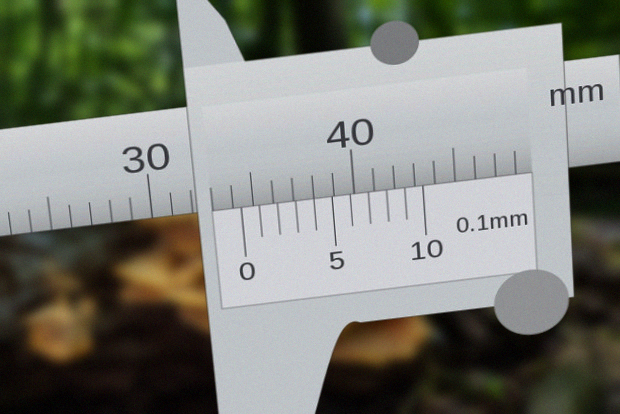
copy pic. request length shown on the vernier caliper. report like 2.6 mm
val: 34.4 mm
